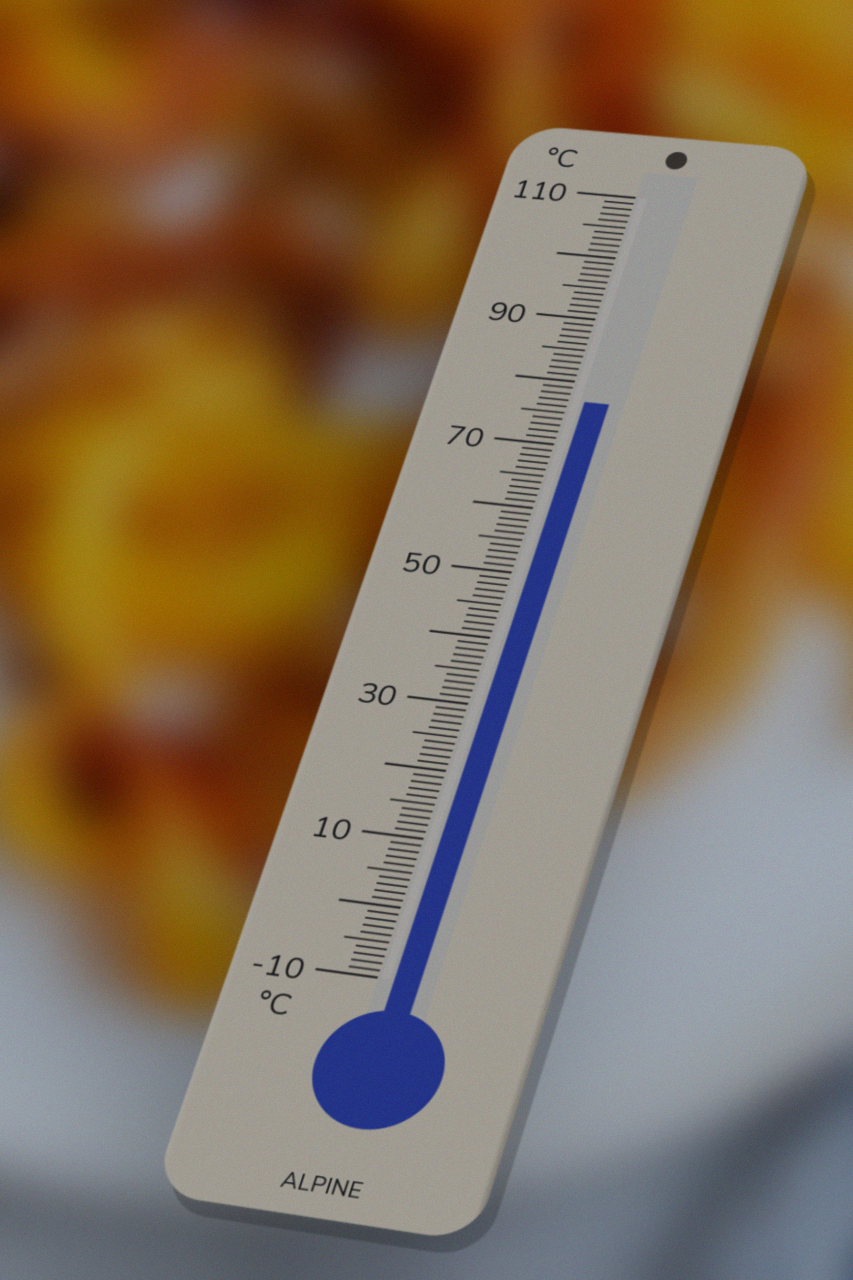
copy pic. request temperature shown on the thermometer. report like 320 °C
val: 77 °C
